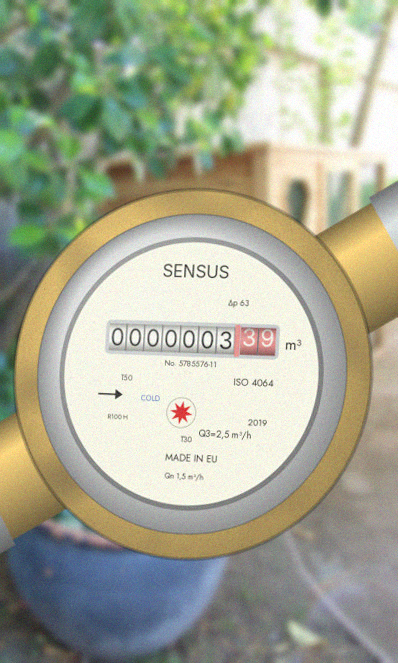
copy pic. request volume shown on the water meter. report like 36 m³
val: 3.39 m³
